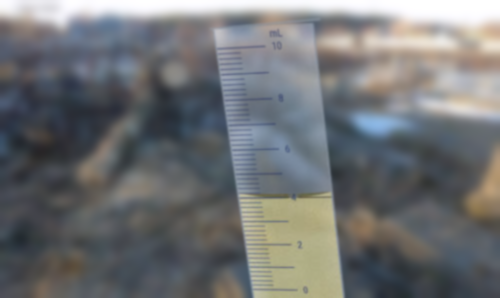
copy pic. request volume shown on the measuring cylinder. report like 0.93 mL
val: 4 mL
